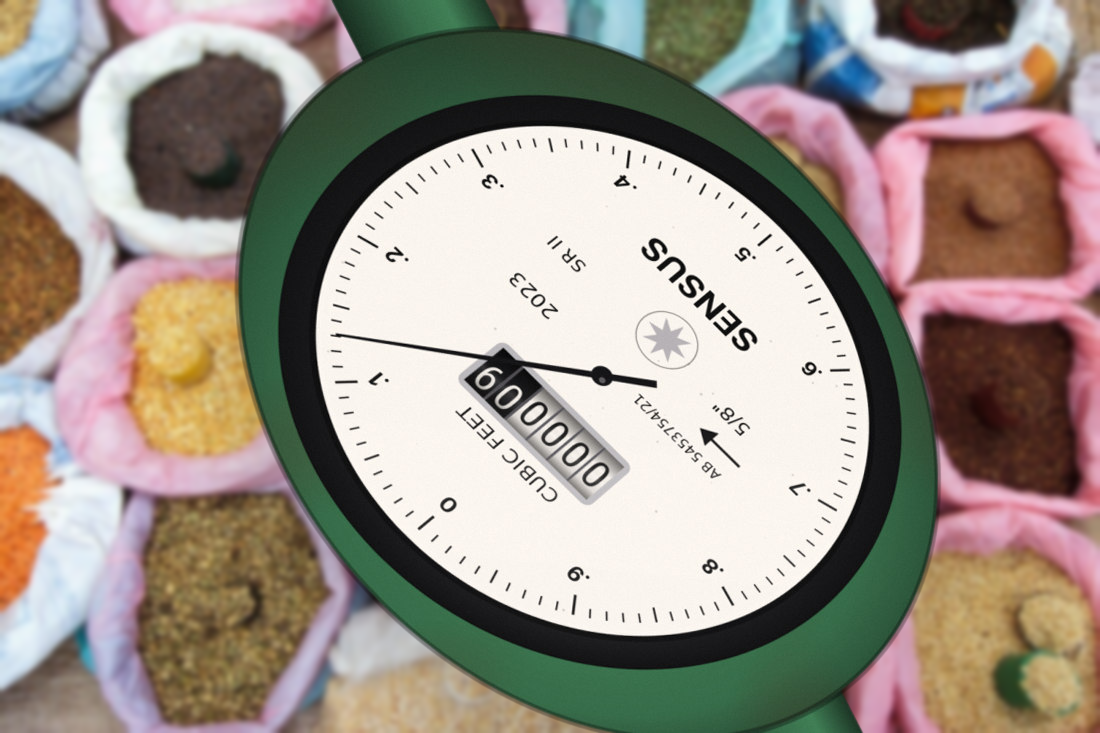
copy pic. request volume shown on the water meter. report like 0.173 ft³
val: 9.13 ft³
